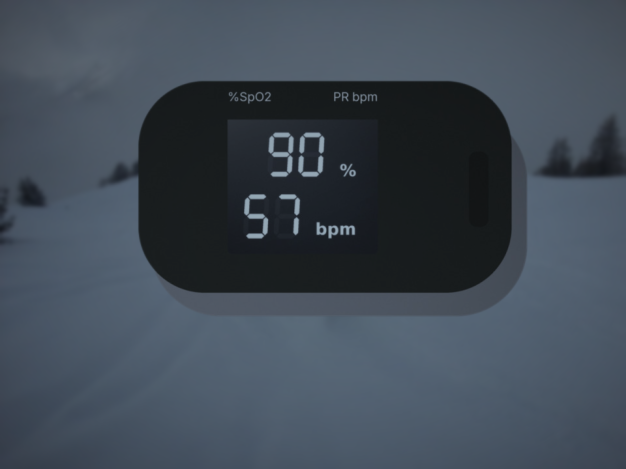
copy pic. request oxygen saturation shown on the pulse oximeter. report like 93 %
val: 90 %
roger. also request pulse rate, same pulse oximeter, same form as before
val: 57 bpm
